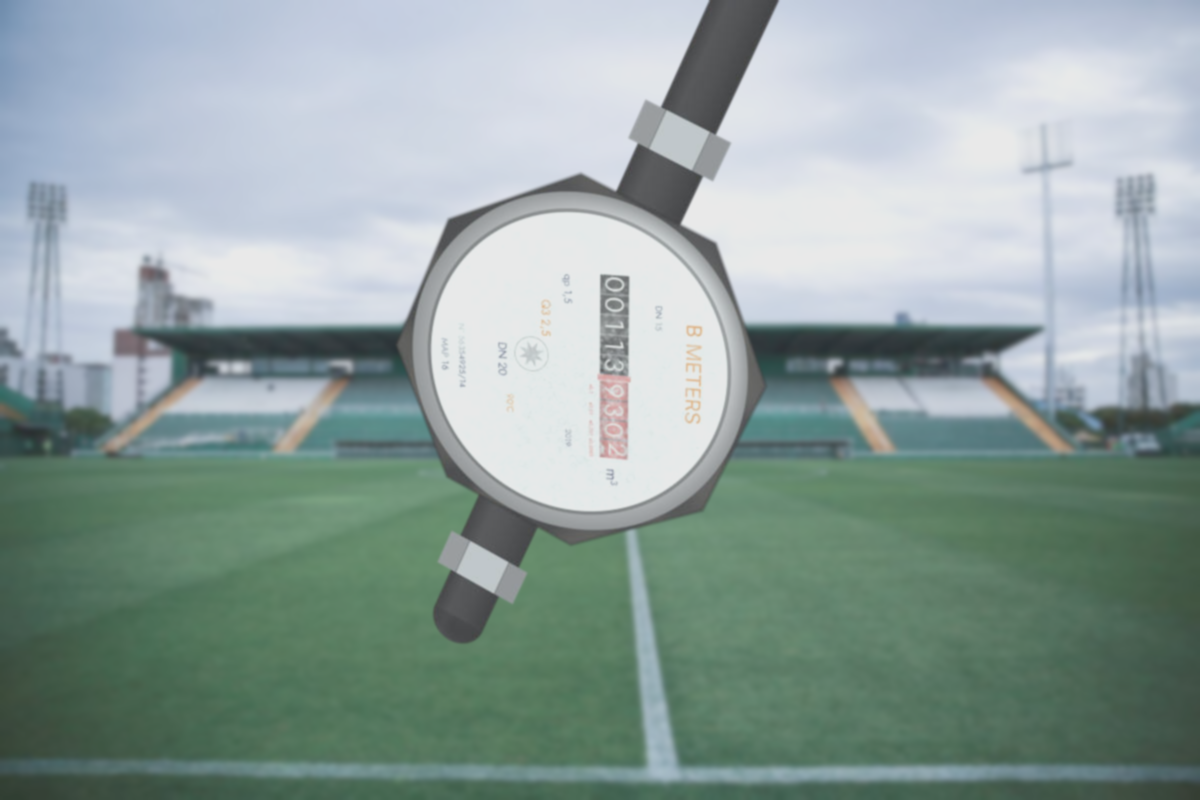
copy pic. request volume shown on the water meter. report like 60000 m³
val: 113.9302 m³
